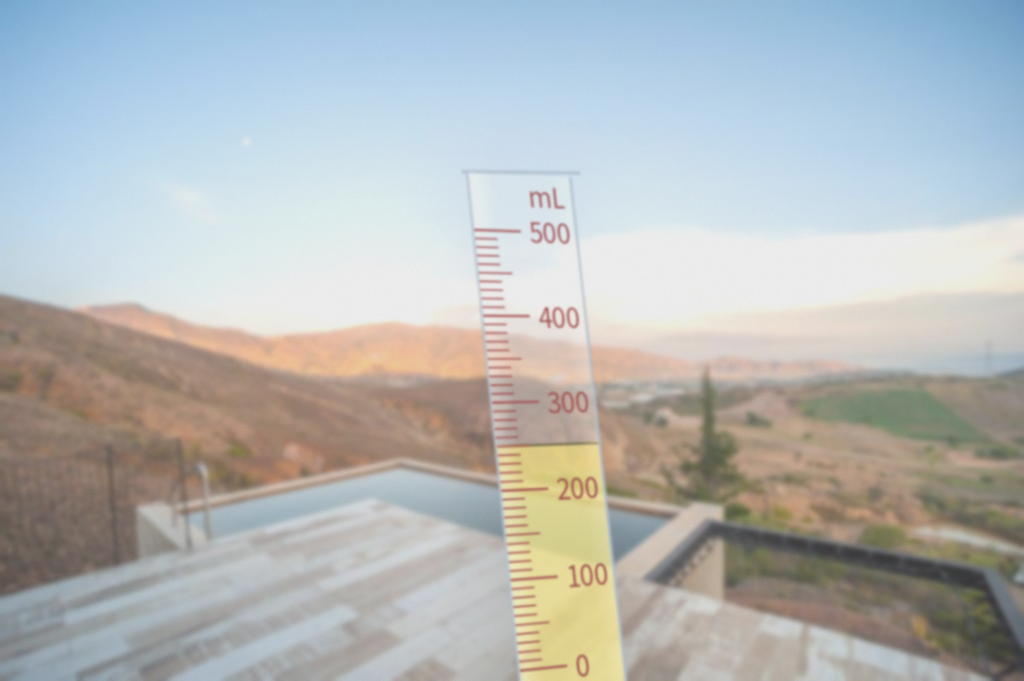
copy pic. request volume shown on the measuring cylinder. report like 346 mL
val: 250 mL
